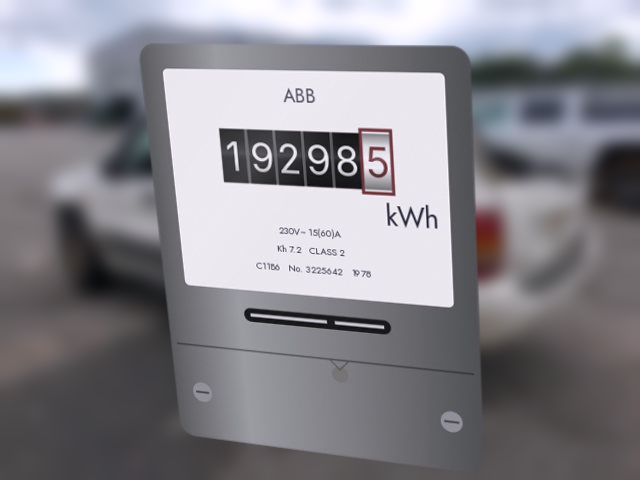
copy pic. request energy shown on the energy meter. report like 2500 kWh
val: 19298.5 kWh
